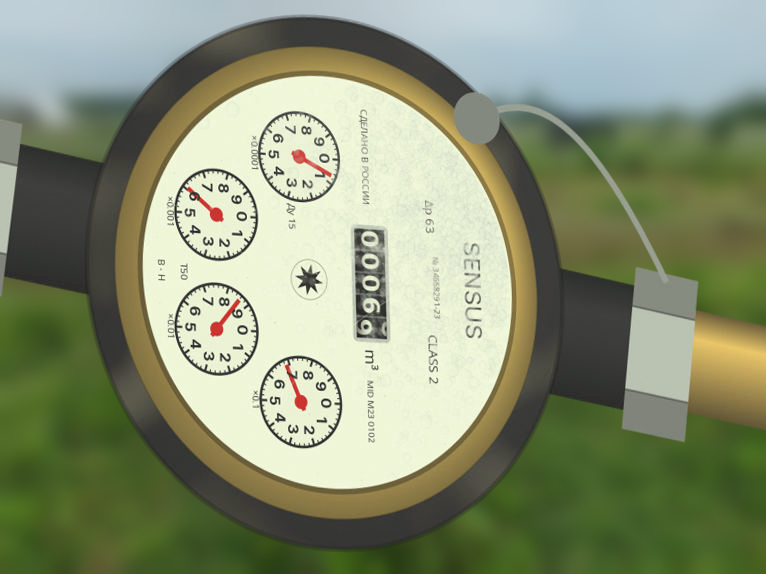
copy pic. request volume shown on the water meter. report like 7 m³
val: 68.6860 m³
